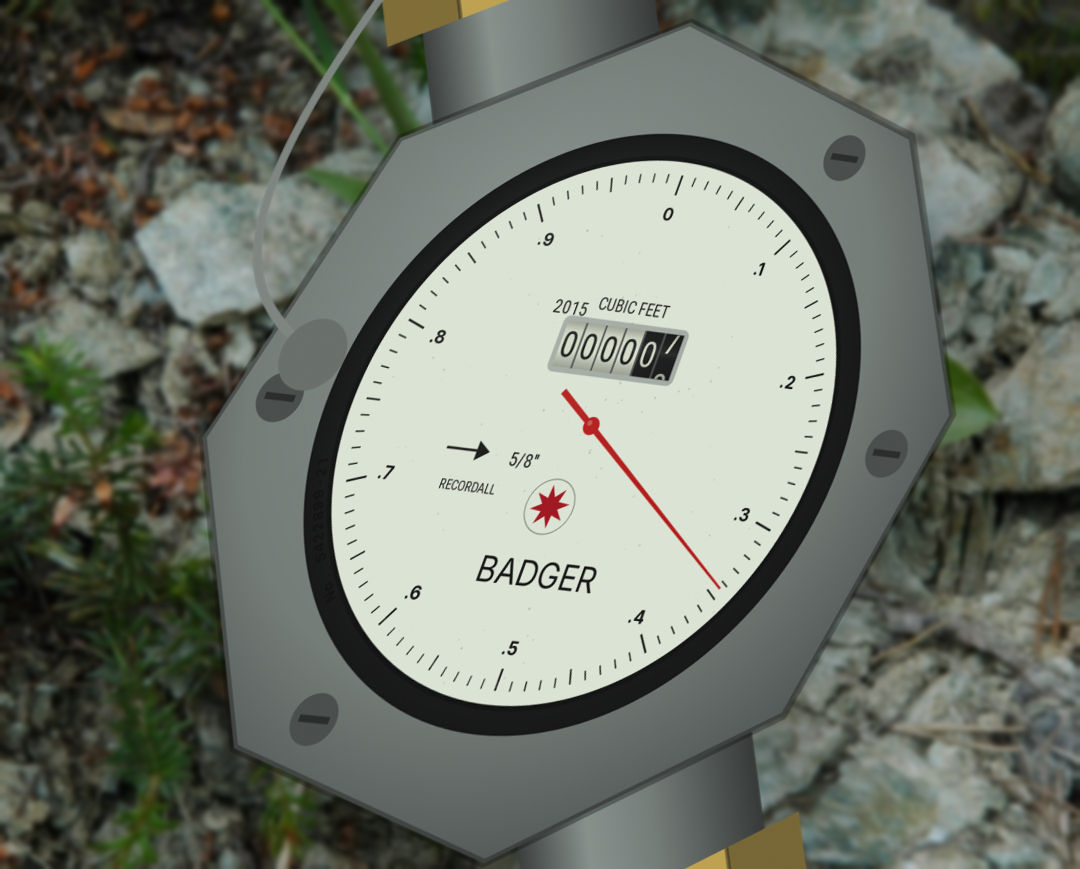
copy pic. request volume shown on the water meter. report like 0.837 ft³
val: 7.34 ft³
